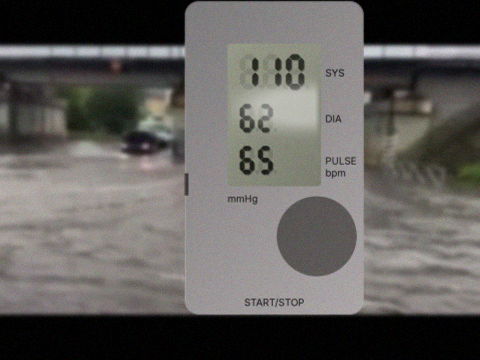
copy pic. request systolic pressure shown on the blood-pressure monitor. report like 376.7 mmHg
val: 110 mmHg
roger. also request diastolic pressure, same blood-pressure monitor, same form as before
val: 62 mmHg
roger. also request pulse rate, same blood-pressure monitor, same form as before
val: 65 bpm
